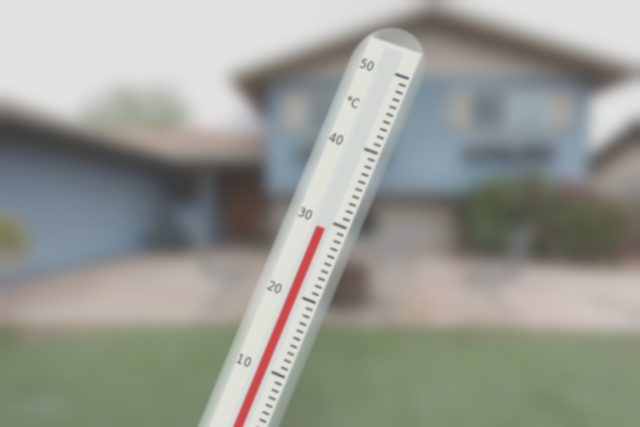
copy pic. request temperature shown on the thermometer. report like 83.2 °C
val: 29 °C
